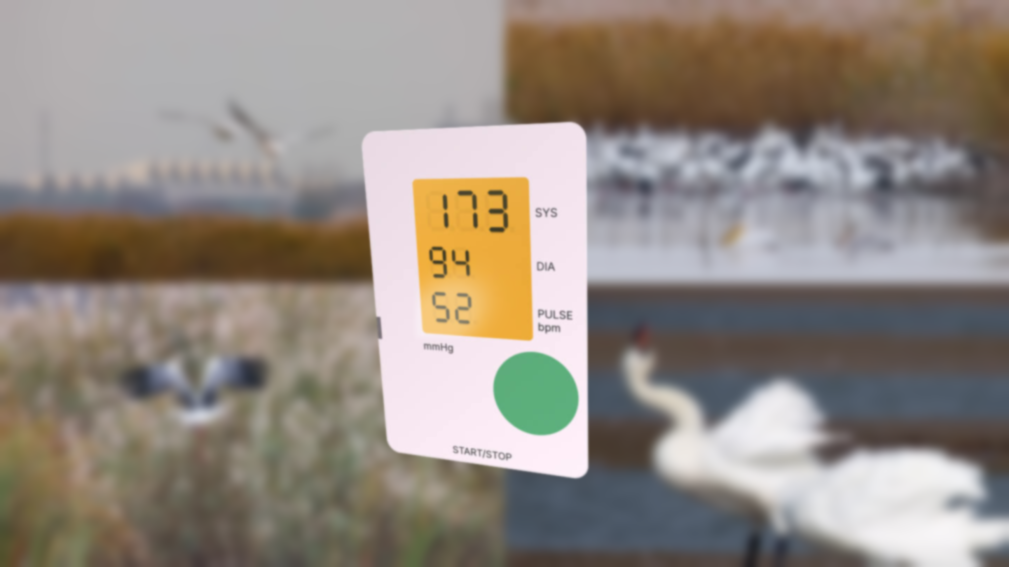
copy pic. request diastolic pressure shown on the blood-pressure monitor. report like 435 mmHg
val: 94 mmHg
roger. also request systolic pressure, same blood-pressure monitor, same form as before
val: 173 mmHg
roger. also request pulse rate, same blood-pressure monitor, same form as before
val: 52 bpm
